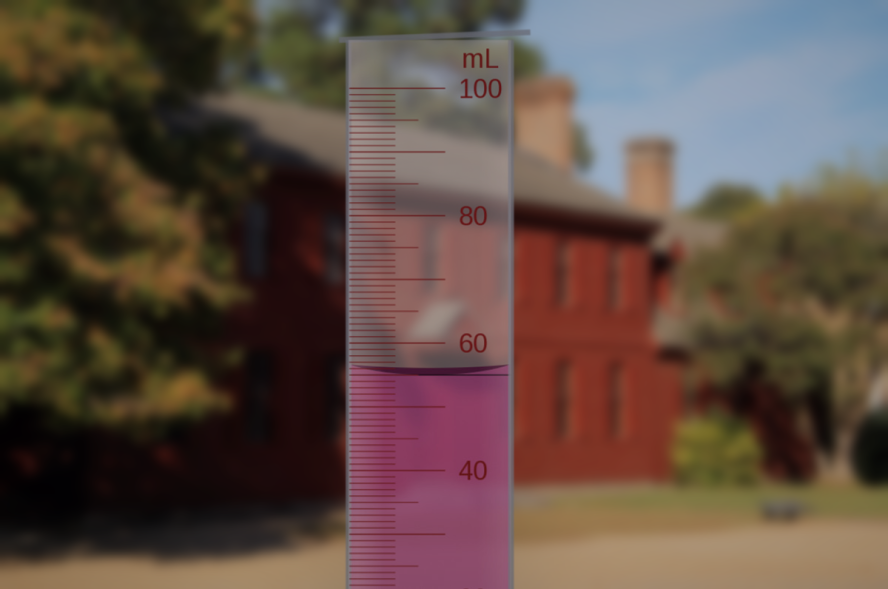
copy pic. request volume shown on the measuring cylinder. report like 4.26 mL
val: 55 mL
